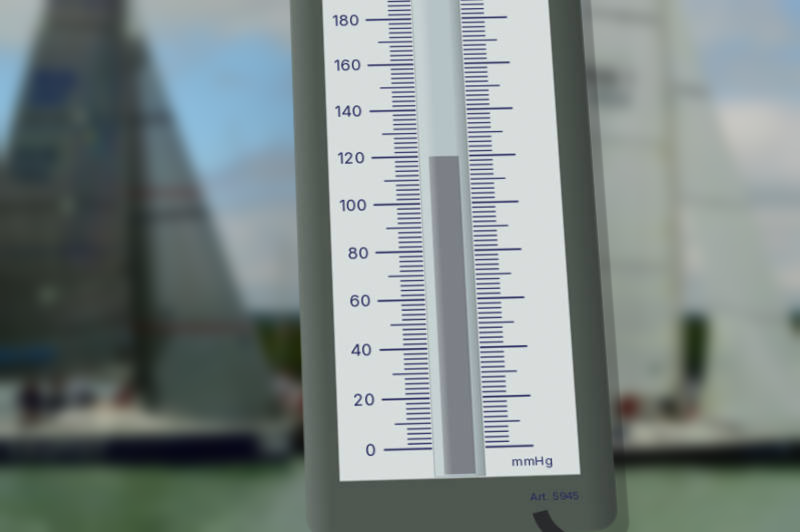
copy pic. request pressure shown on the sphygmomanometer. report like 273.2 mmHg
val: 120 mmHg
